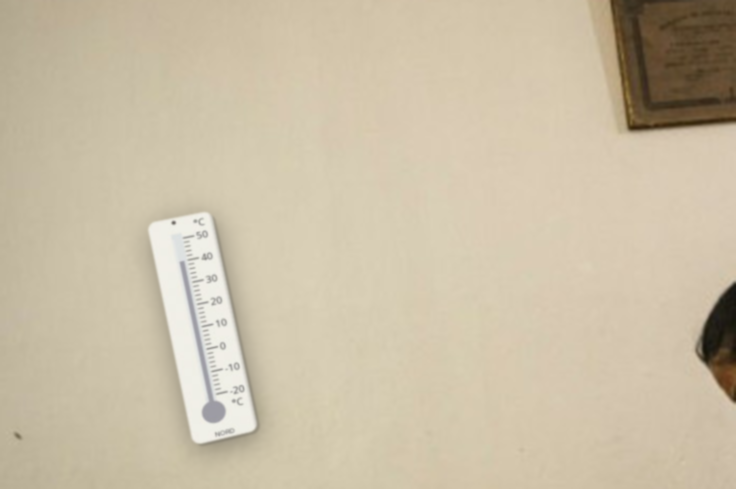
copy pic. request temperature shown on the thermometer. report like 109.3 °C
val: 40 °C
